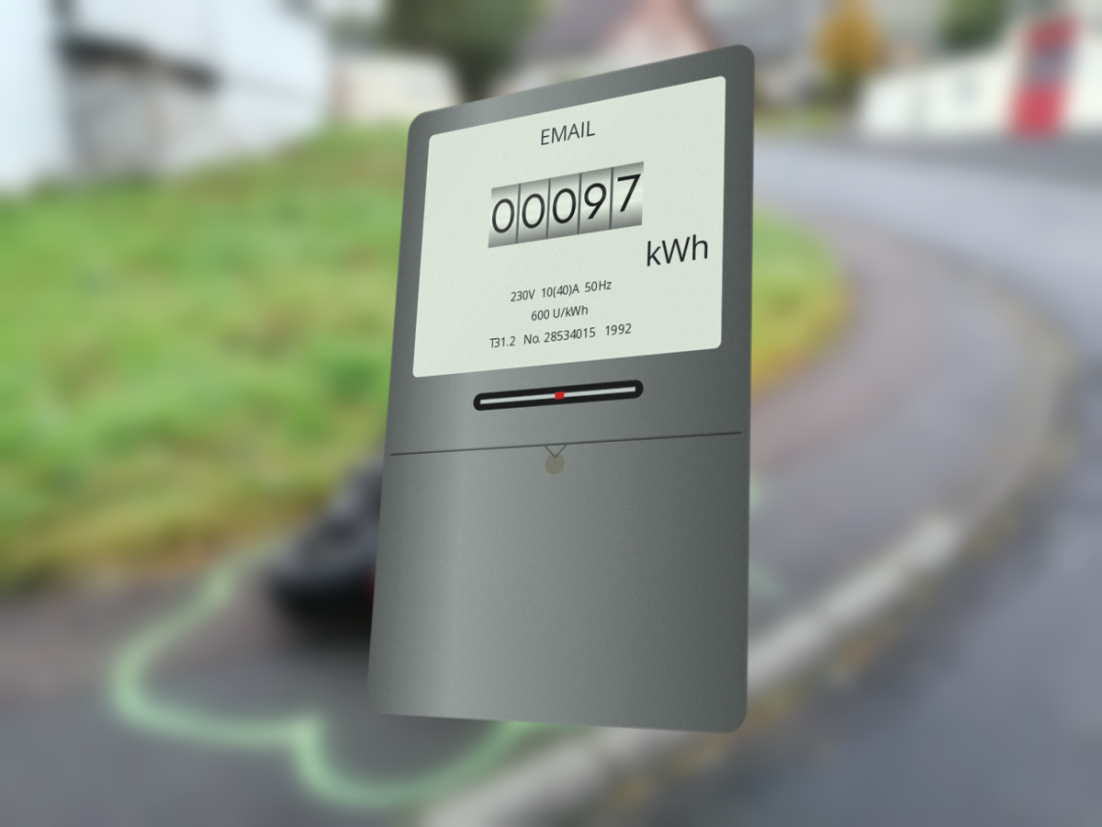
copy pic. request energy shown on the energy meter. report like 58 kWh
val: 97 kWh
